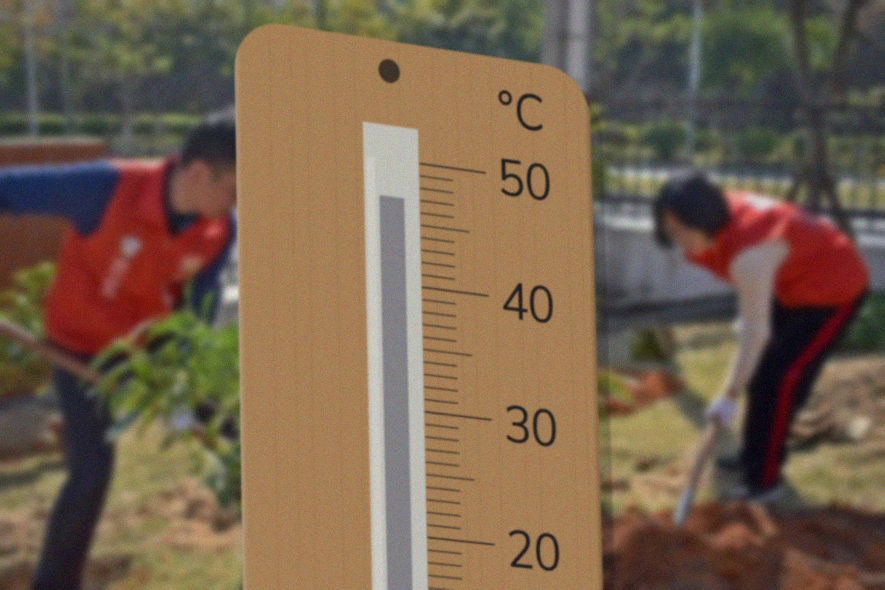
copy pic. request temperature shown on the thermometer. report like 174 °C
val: 47 °C
